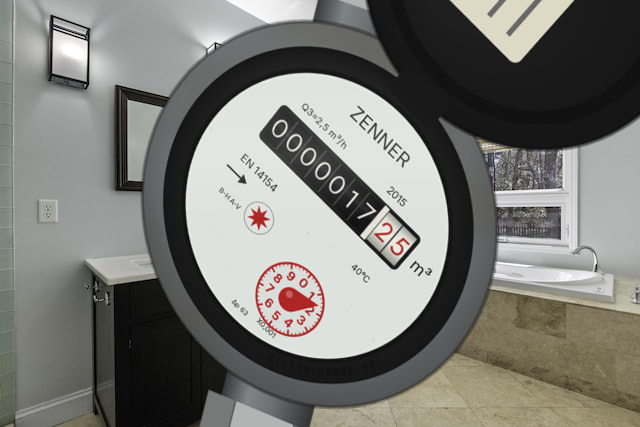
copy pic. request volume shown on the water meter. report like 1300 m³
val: 17.251 m³
